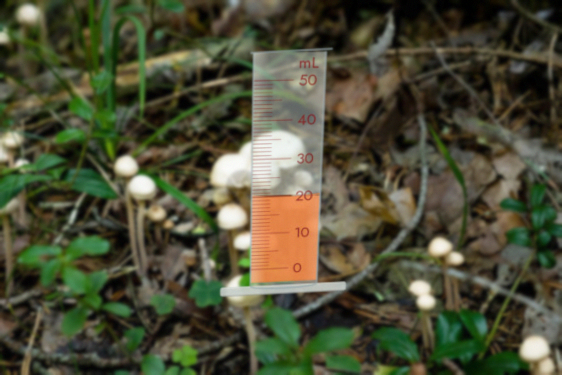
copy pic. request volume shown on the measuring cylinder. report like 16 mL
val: 20 mL
